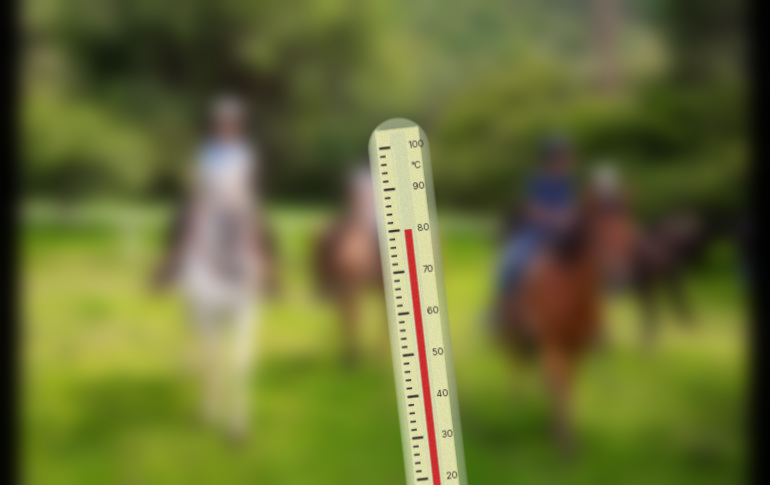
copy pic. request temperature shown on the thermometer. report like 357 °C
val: 80 °C
